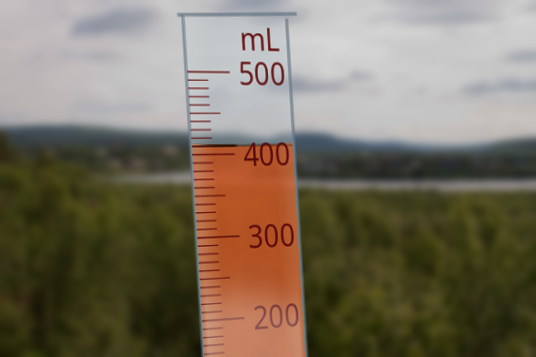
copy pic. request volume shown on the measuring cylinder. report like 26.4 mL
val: 410 mL
